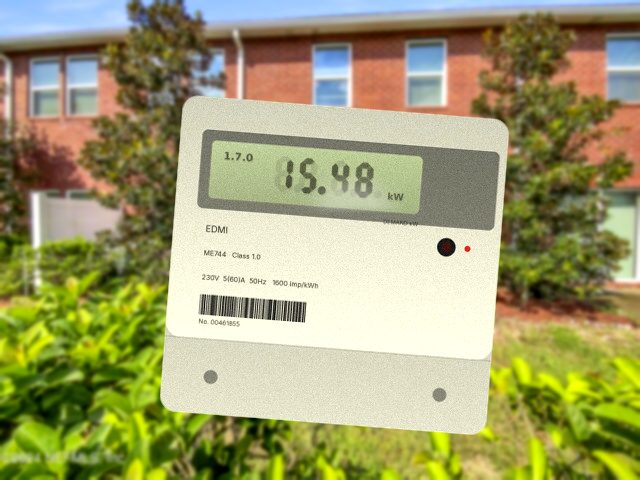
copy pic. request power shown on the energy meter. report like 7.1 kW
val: 15.48 kW
